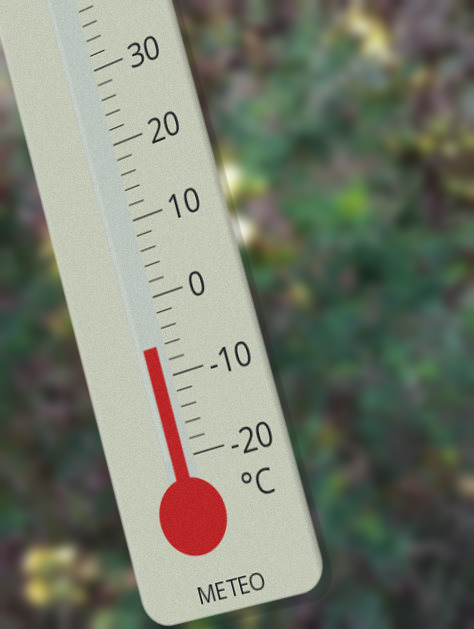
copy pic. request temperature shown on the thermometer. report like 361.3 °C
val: -6 °C
